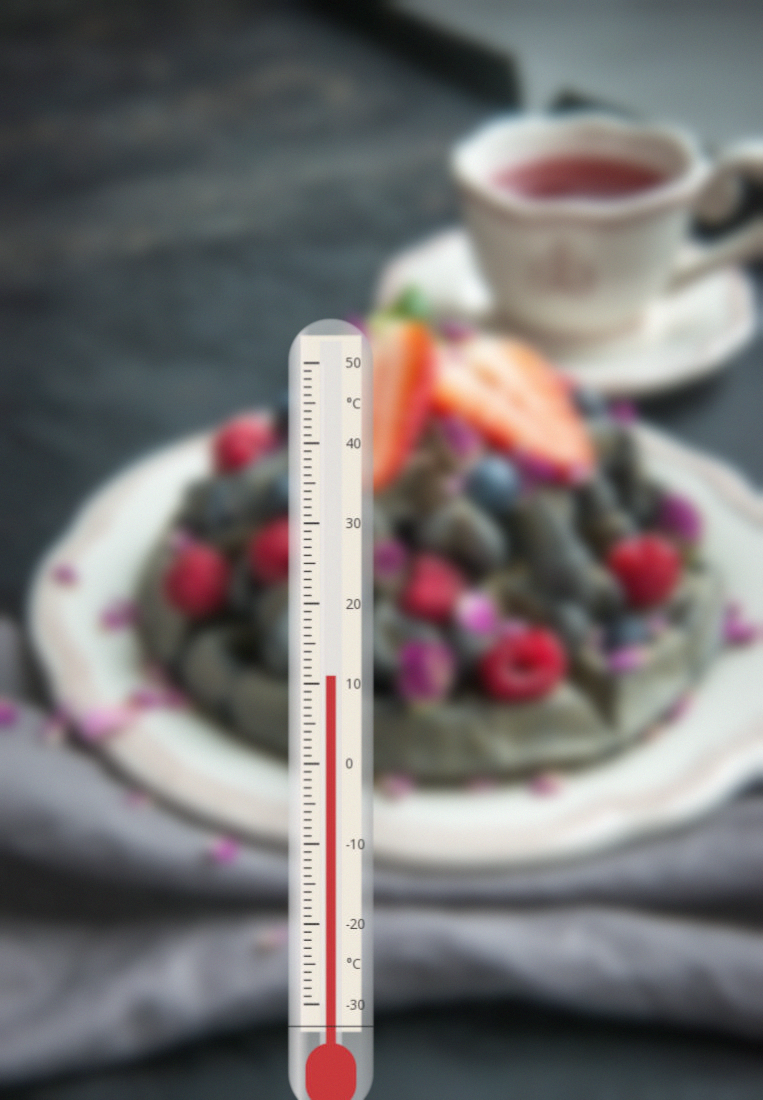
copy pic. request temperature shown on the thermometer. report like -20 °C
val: 11 °C
